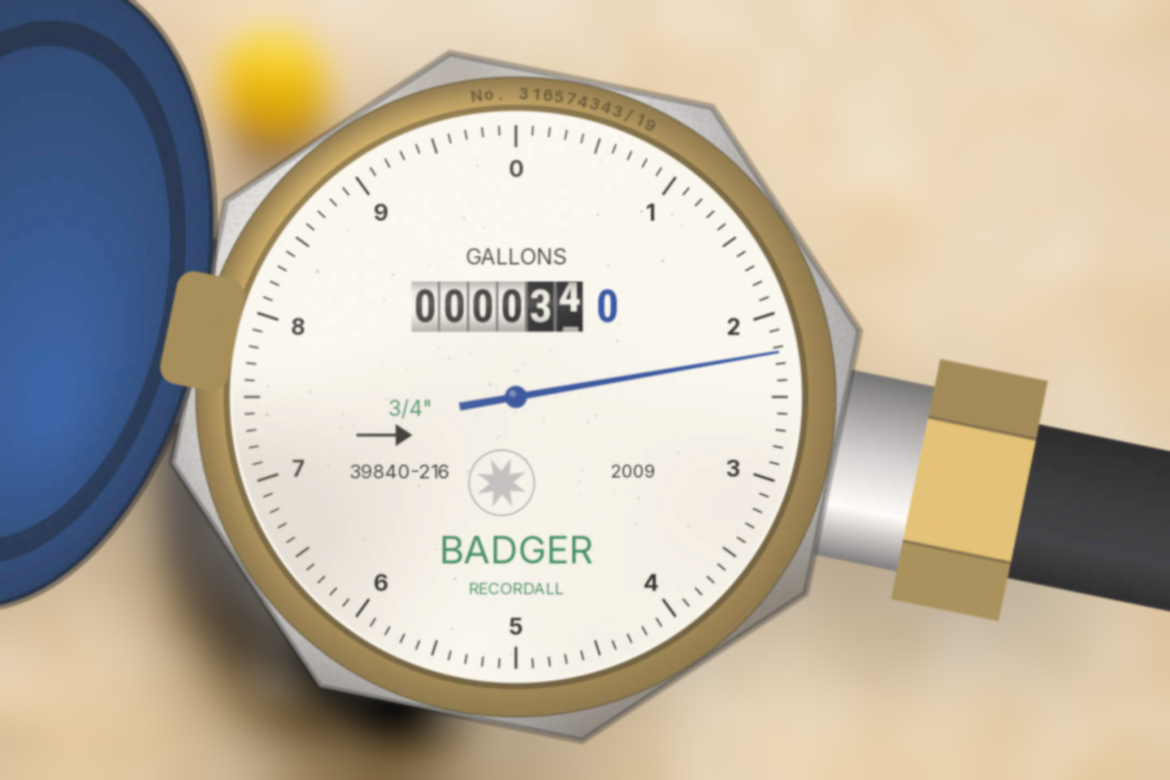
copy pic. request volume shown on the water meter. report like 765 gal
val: 342.2 gal
